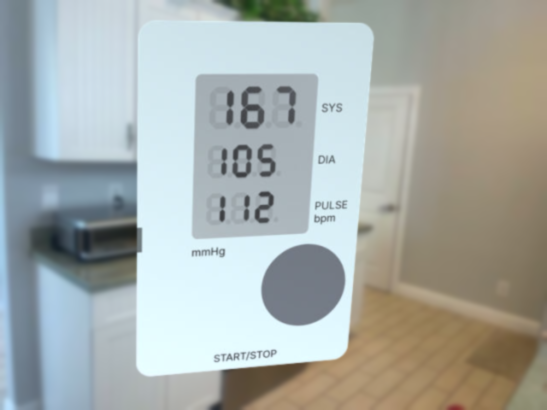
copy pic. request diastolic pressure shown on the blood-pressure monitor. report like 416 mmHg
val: 105 mmHg
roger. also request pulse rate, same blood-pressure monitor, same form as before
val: 112 bpm
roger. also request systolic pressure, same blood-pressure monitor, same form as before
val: 167 mmHg
